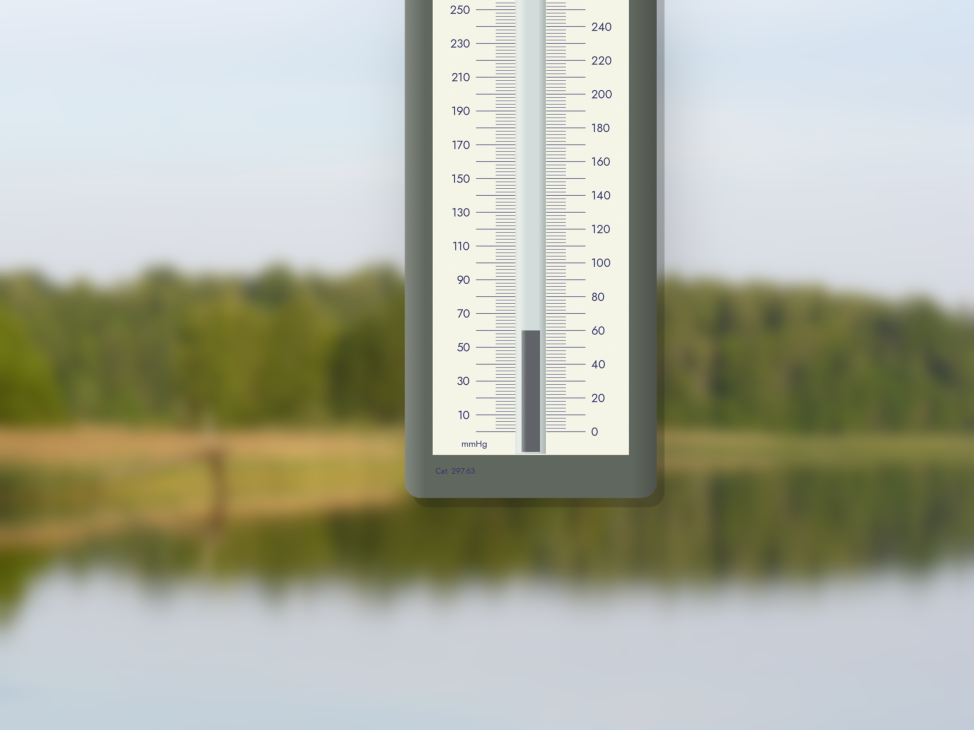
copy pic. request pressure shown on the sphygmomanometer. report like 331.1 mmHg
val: 60 mmHg
